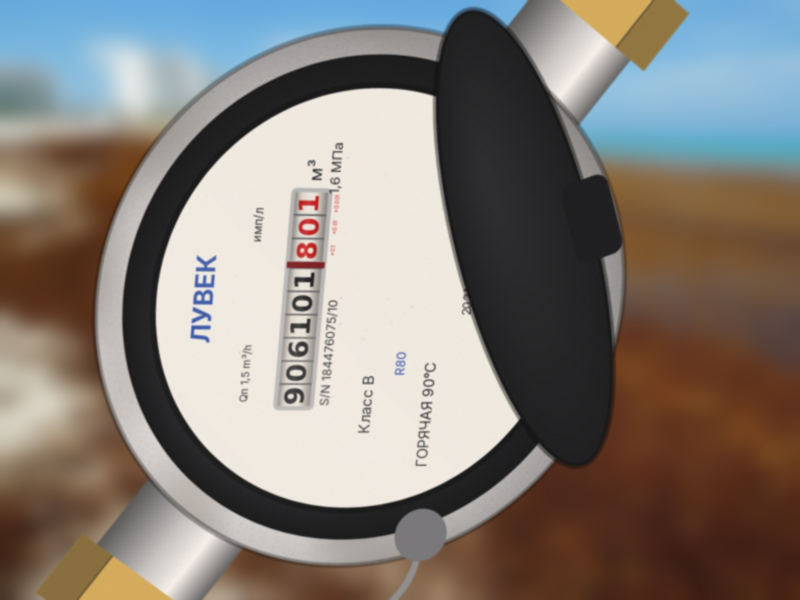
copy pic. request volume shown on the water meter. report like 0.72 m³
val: 906101.801 m³
